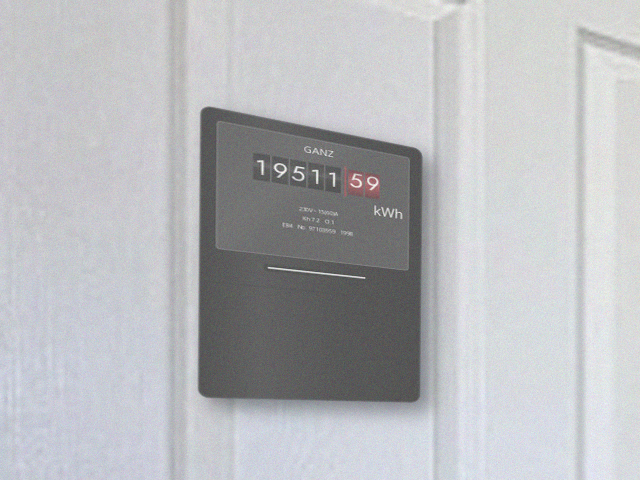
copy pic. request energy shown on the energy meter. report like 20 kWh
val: 19511.59 kWh
